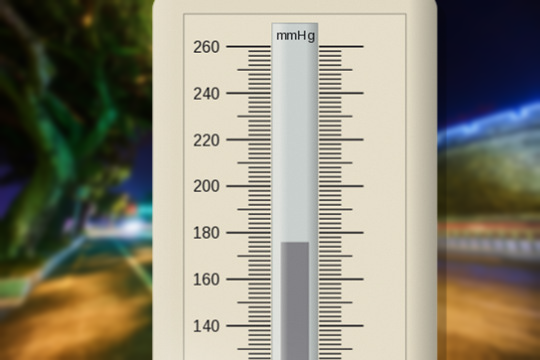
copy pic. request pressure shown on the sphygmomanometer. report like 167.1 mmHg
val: 176 mmHg
